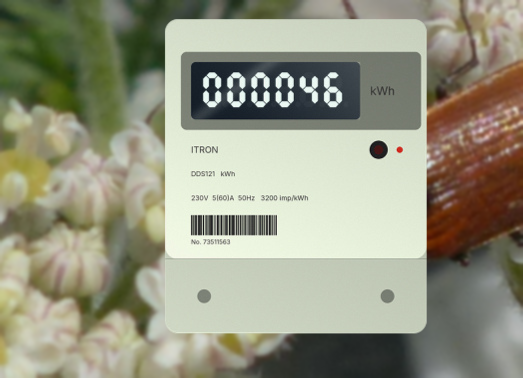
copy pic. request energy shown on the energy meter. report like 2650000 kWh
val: 46 kWh
